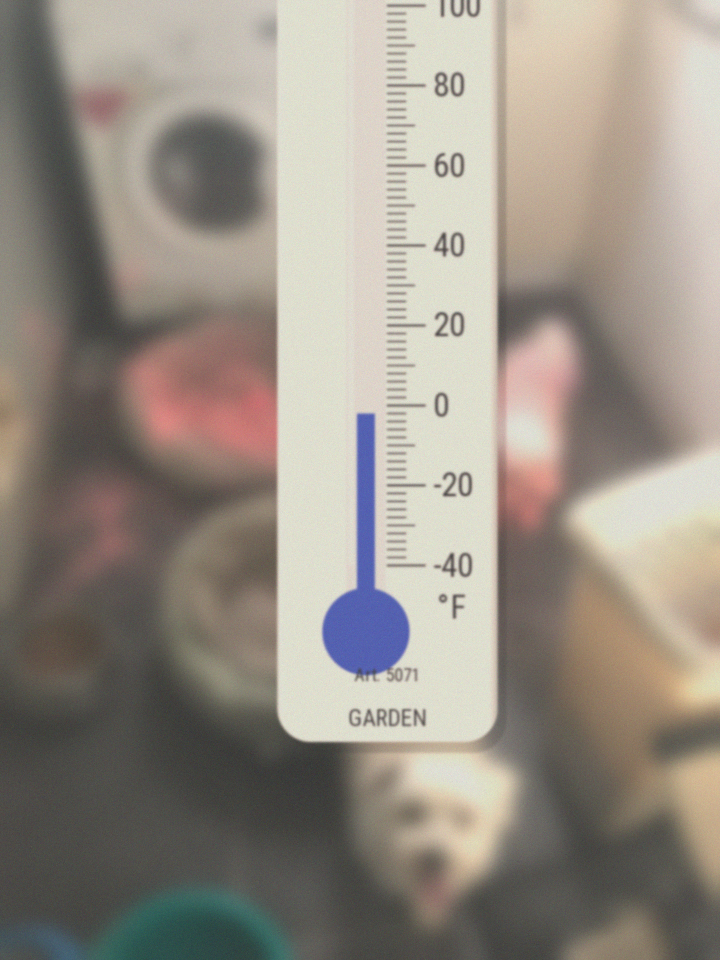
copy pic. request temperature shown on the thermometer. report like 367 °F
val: -2 °F
